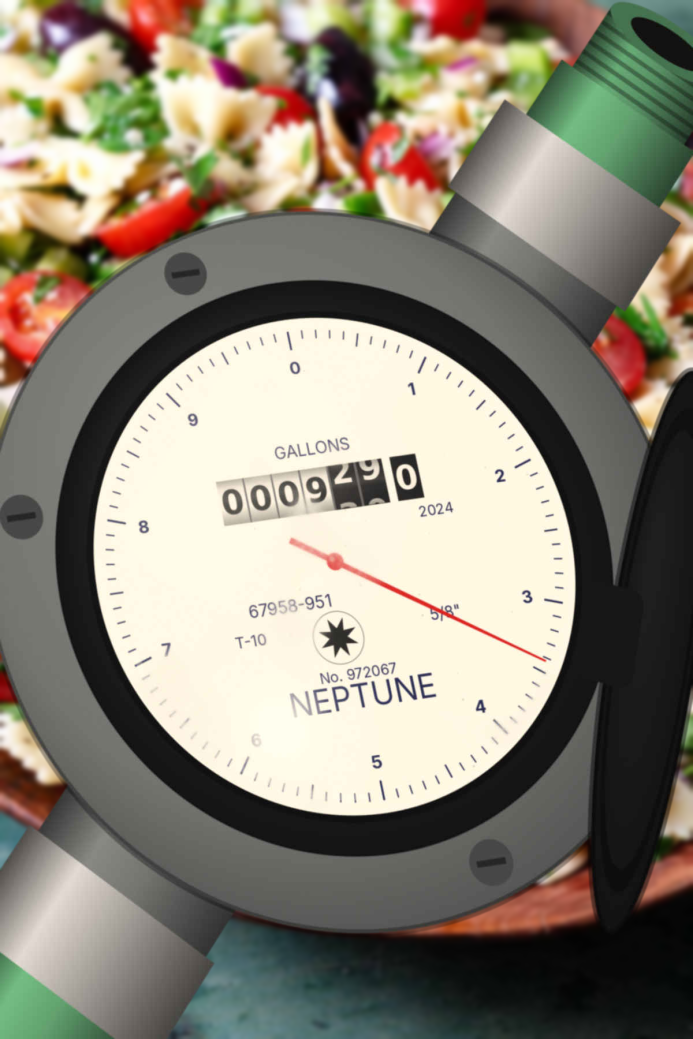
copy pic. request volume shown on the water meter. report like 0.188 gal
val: 9293.4 gal
